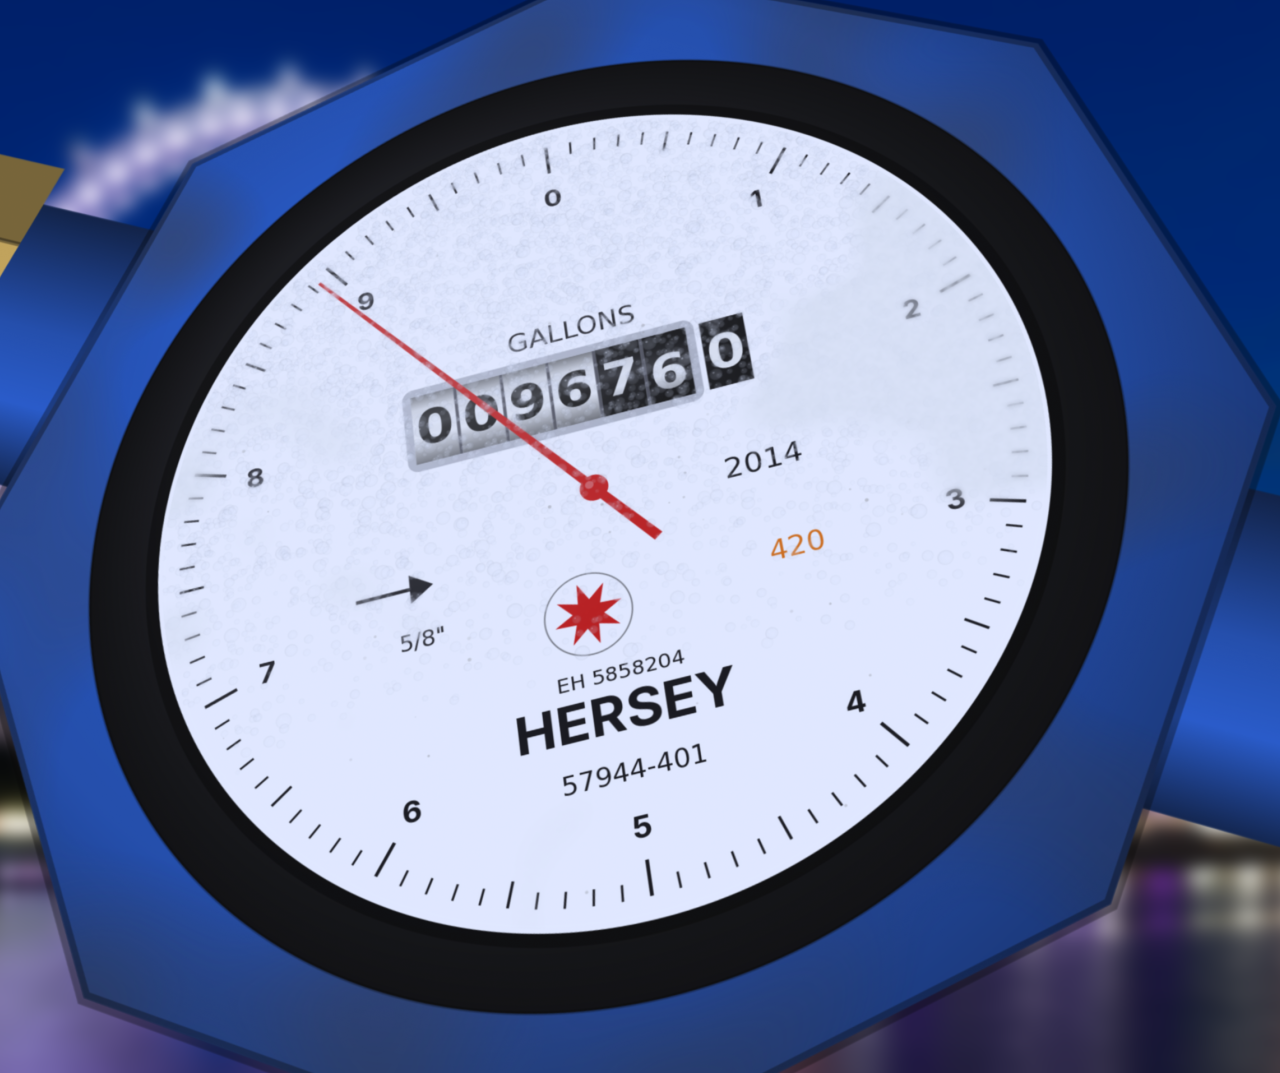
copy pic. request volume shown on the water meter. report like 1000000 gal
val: 96758.9 gal
